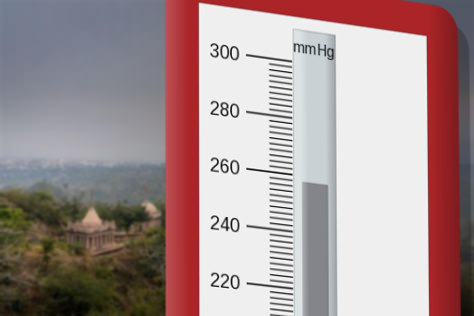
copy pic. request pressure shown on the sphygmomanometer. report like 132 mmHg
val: 258 mmHg
